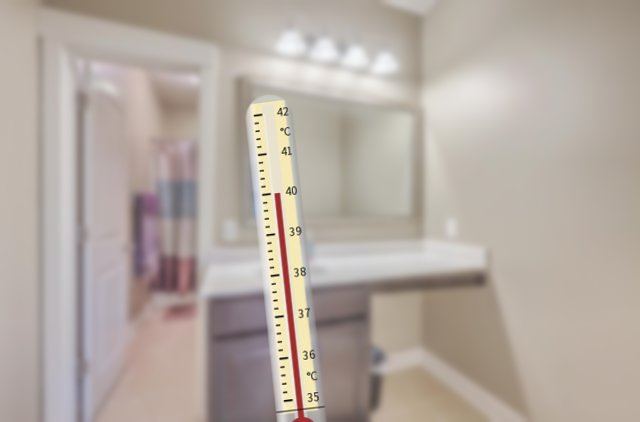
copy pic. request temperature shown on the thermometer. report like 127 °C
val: 40 °C
